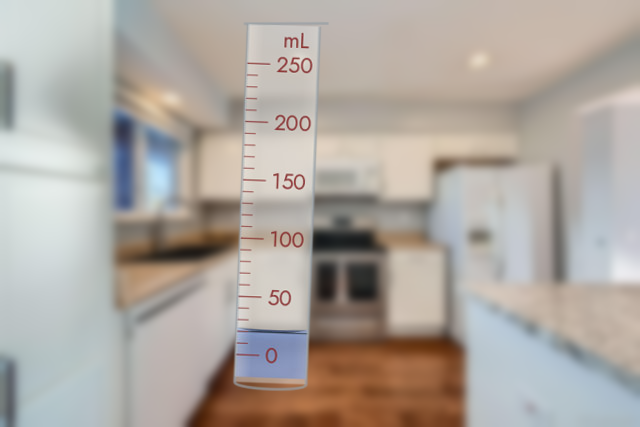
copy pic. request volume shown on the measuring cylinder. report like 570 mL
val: 20 mL
